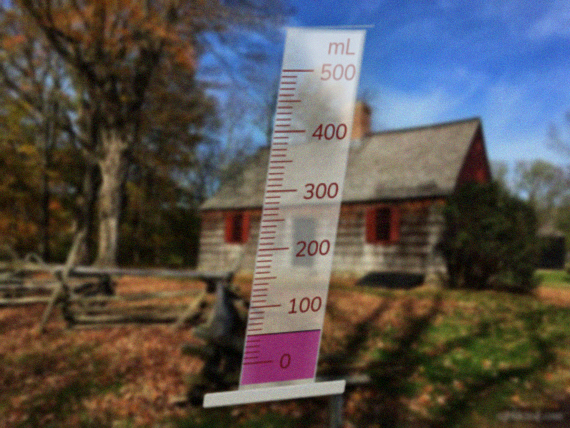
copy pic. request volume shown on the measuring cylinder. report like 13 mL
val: 50 mL
